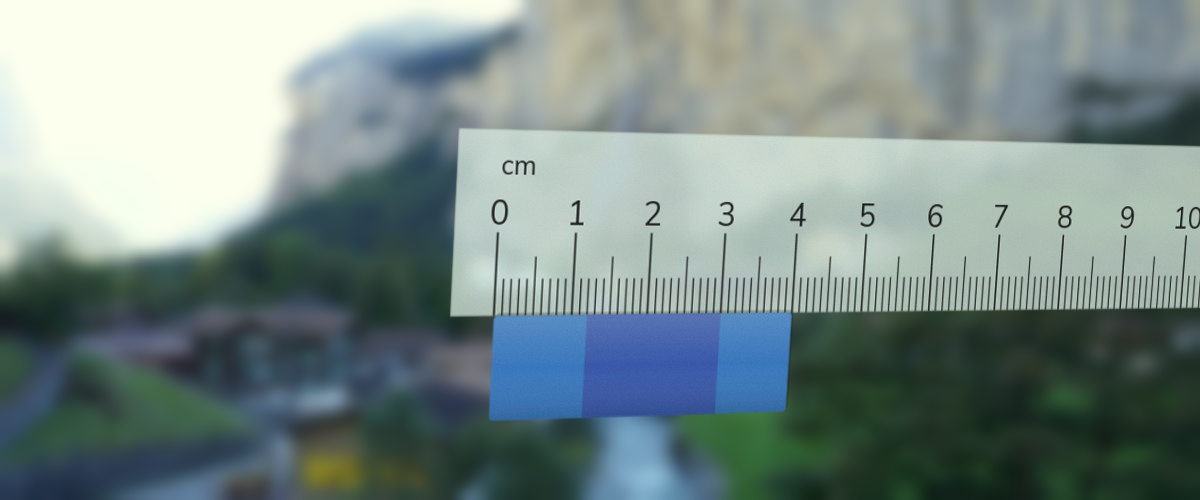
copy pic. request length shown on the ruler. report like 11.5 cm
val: 4 cm
